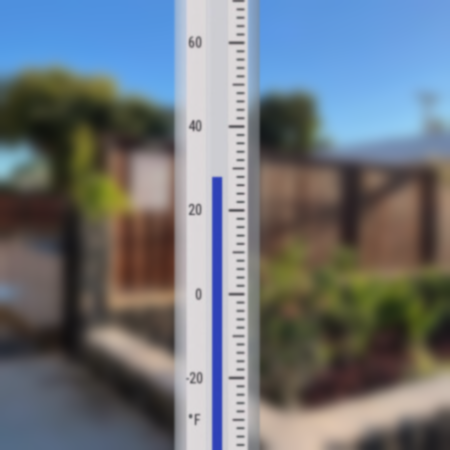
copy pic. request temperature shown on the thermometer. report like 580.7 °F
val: 28 °F
